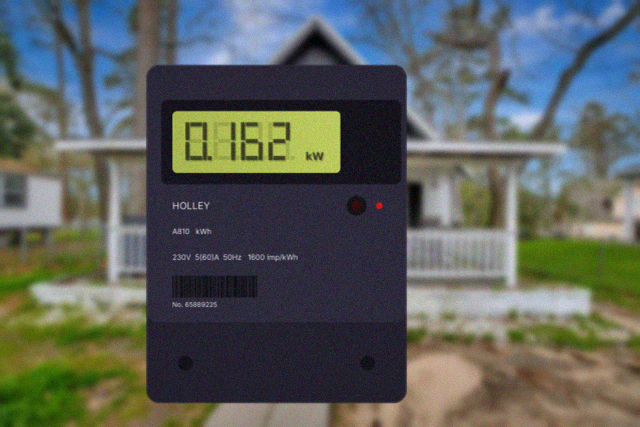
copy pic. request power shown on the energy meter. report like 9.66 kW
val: 0.162 kW
